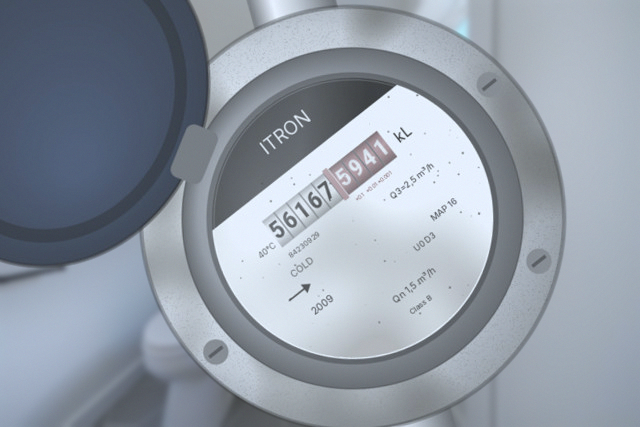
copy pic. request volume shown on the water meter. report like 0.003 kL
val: 56167.5941 kL
